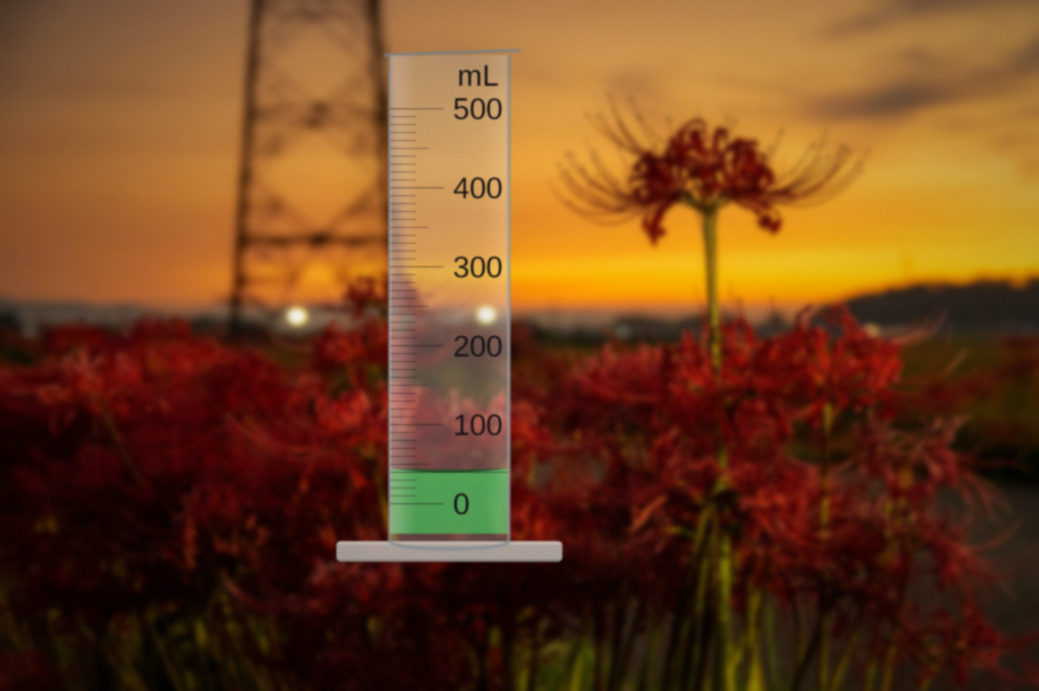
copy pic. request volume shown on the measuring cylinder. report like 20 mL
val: 40 mL
